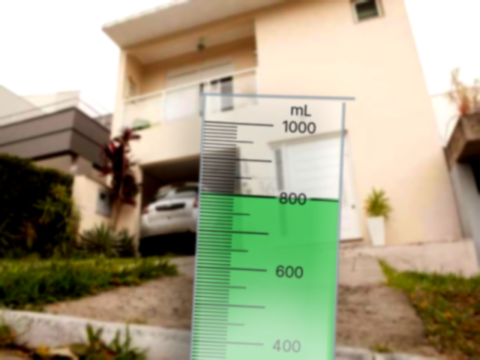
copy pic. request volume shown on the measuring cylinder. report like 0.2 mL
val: 800 mL
